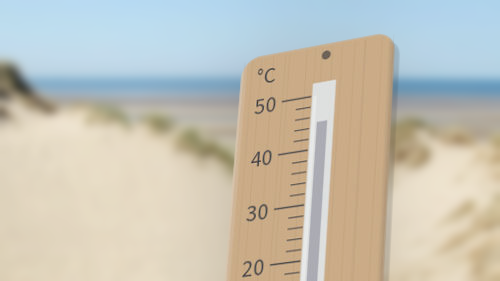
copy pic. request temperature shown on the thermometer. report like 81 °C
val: 45 °C
